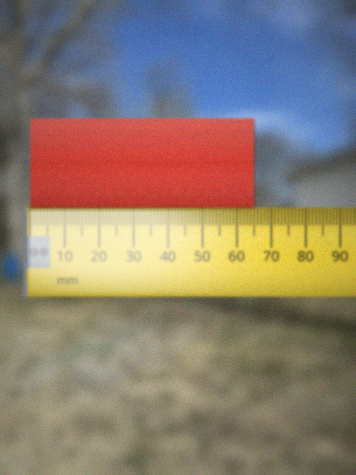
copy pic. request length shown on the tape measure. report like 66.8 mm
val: 65 mm
